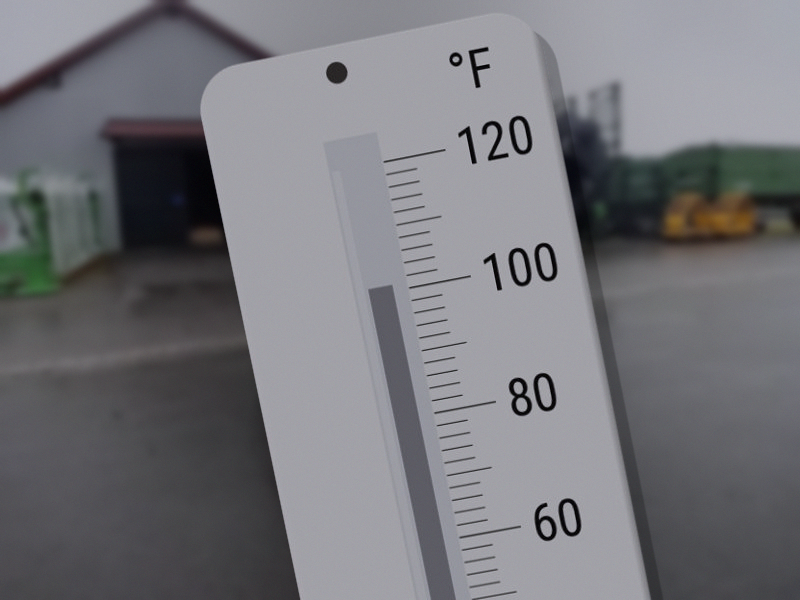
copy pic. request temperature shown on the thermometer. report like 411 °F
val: 101 °F
